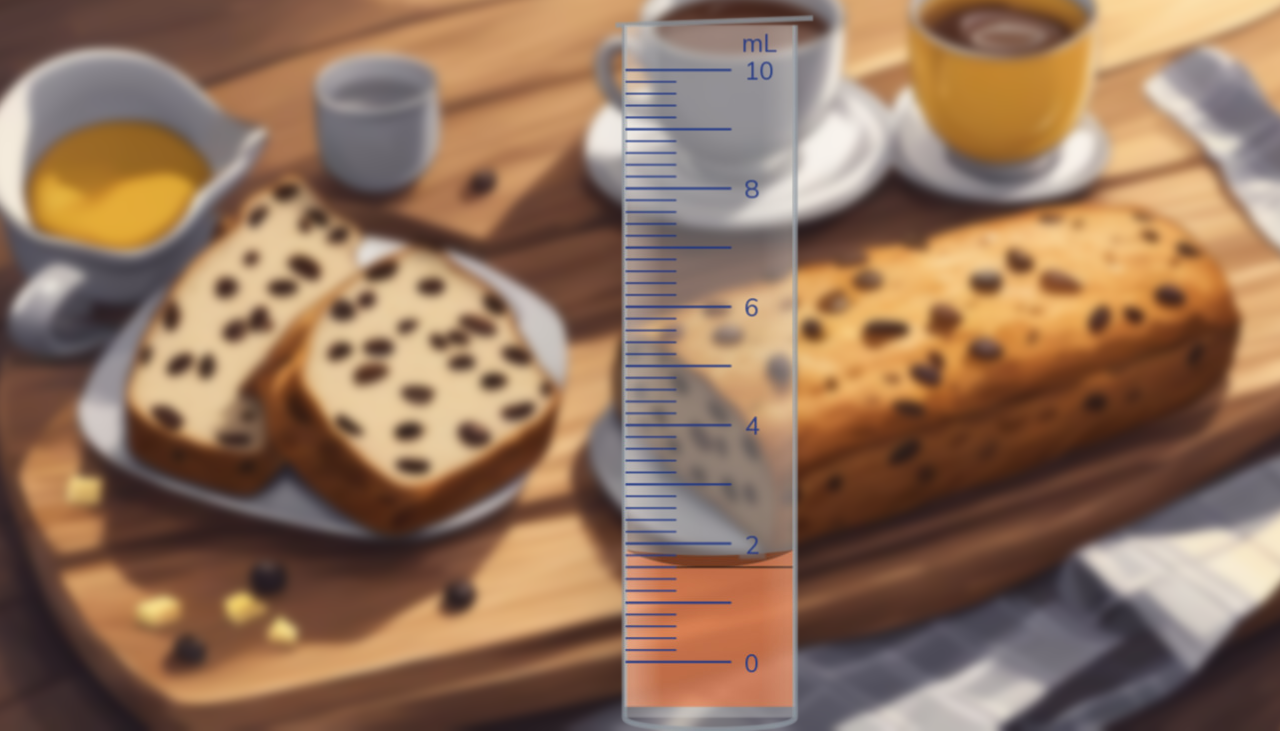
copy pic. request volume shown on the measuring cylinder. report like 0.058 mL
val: 1.6 mL
